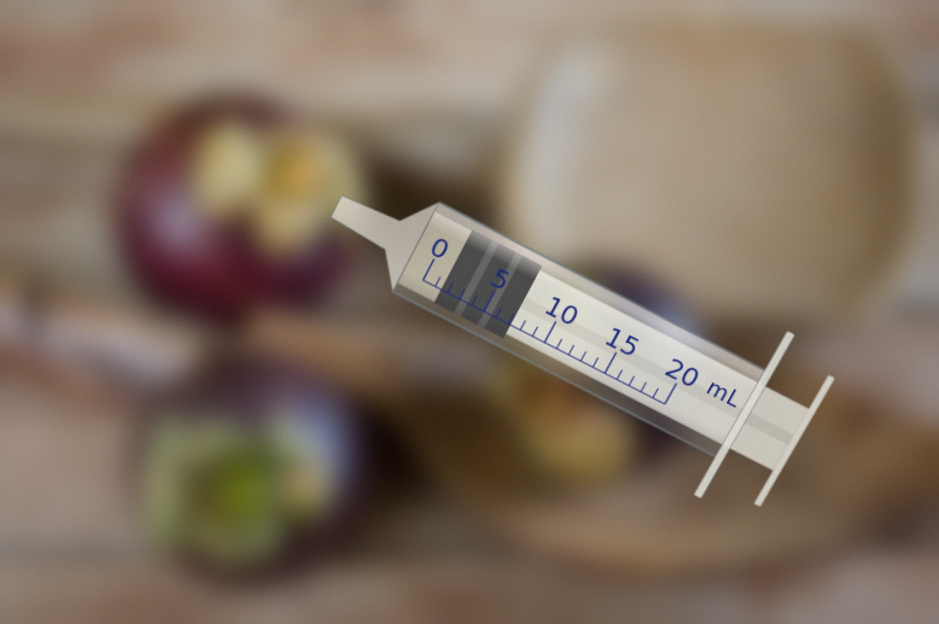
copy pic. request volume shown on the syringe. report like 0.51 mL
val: 1.5 mL
